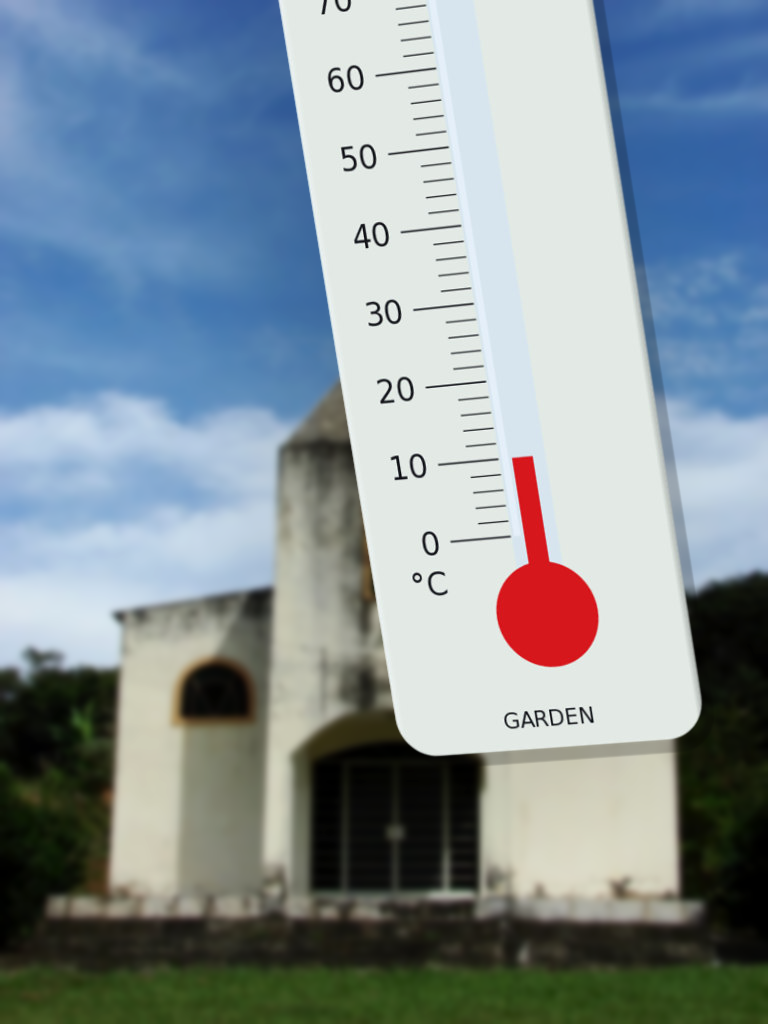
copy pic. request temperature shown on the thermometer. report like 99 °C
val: 10 °C
